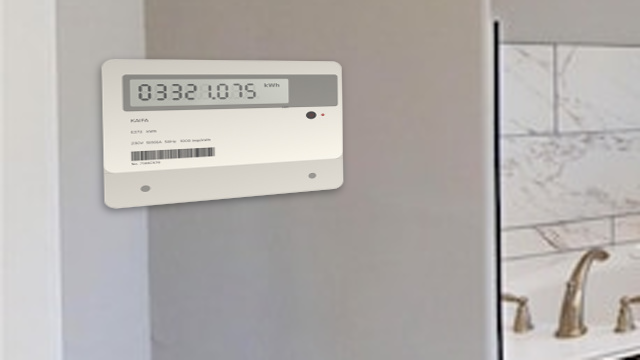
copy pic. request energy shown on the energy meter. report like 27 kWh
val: 3321.075 kWh
